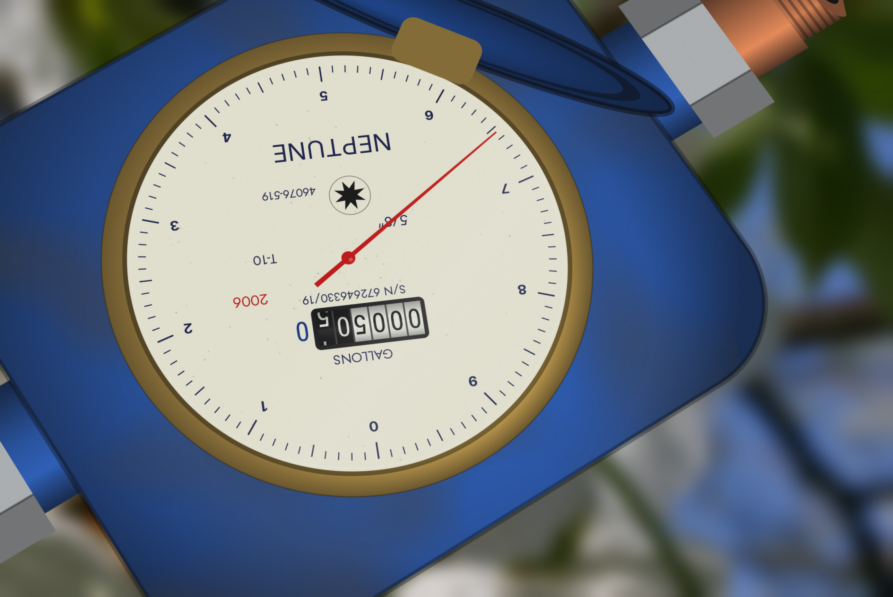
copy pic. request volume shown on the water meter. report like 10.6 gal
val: 5046.5 gal
